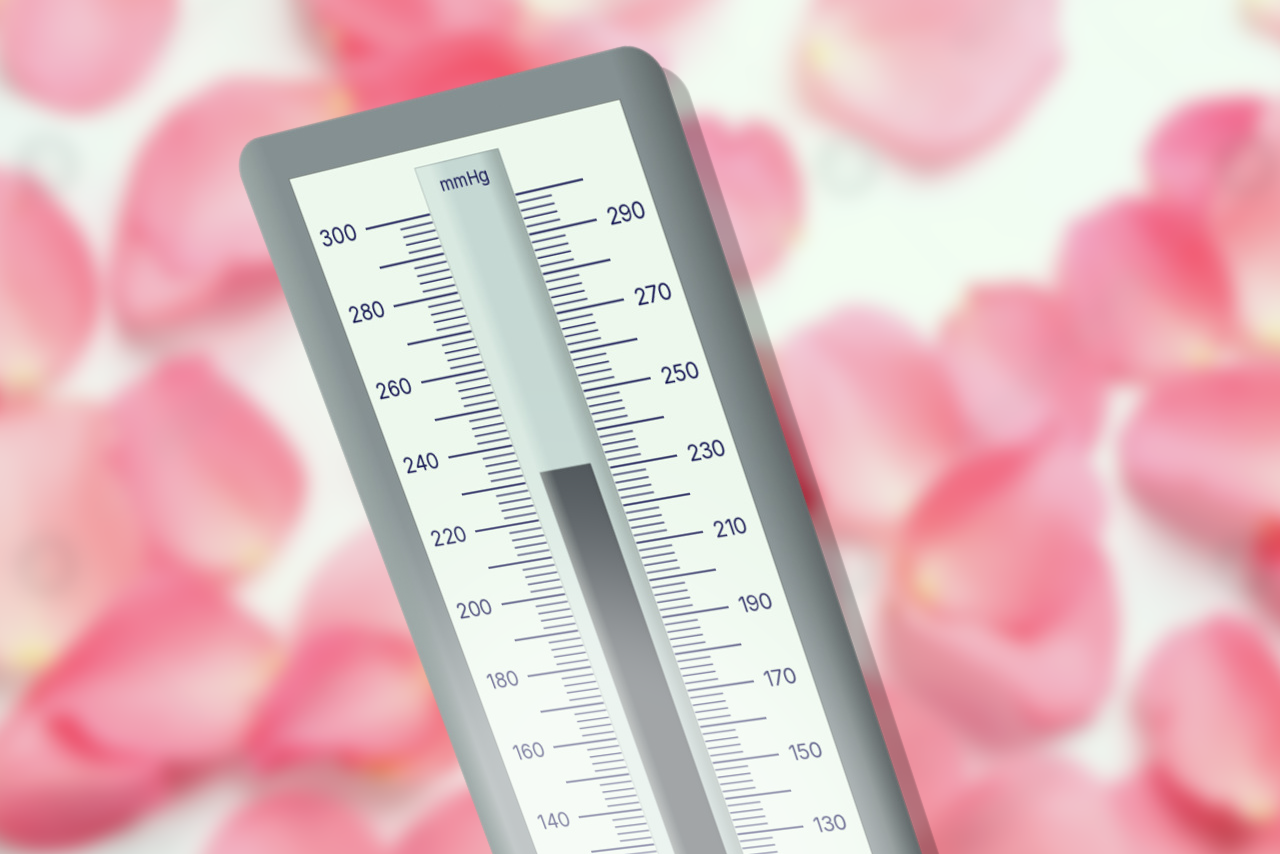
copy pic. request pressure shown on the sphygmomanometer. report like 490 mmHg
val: 232 mmHg
